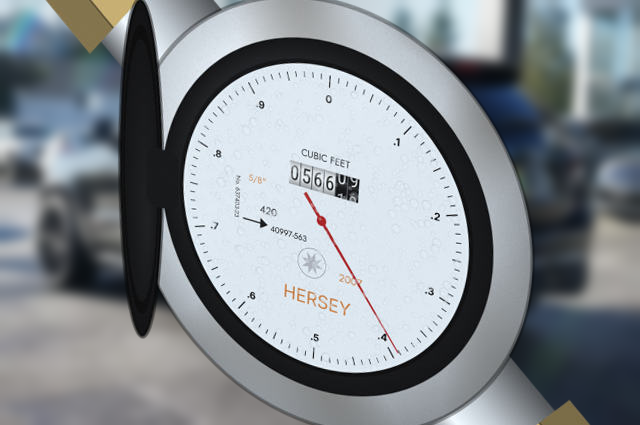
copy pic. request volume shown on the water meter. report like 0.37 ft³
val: 56609.39 ft³
